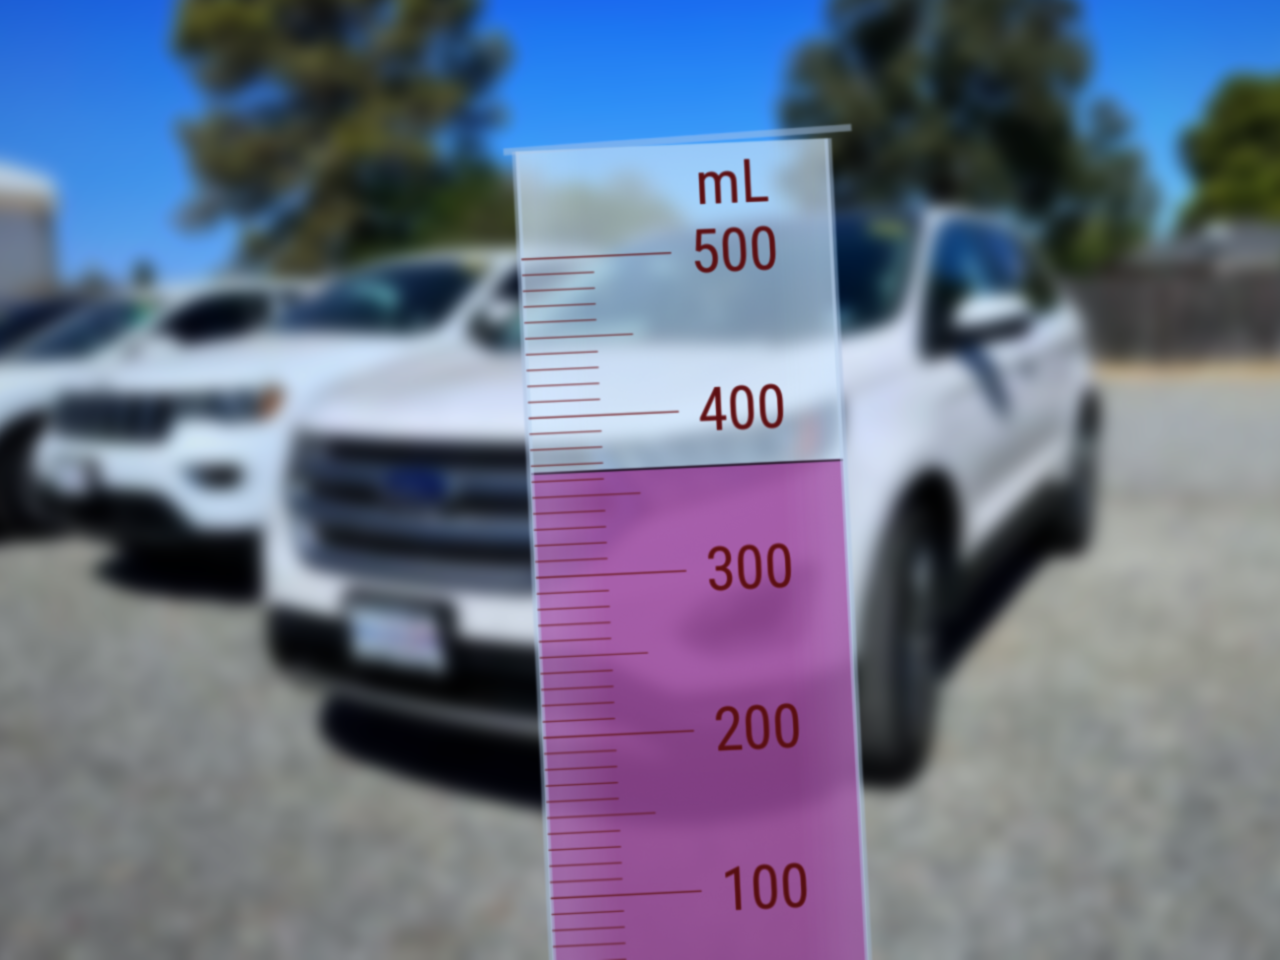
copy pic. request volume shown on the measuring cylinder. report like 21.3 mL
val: 365 mL
